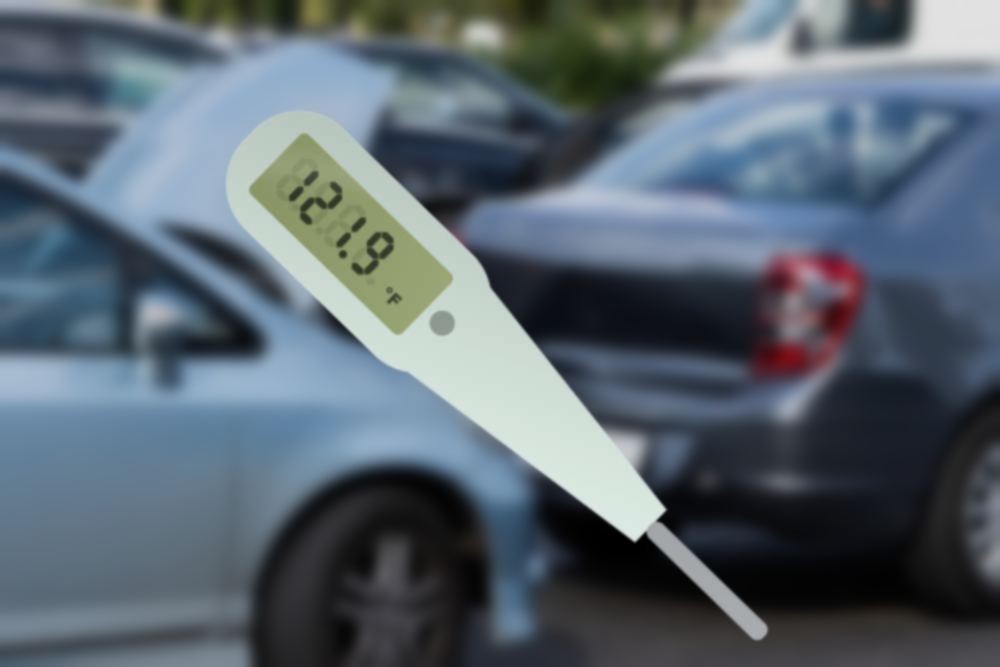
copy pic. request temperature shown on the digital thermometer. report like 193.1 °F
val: 121.9 °F
